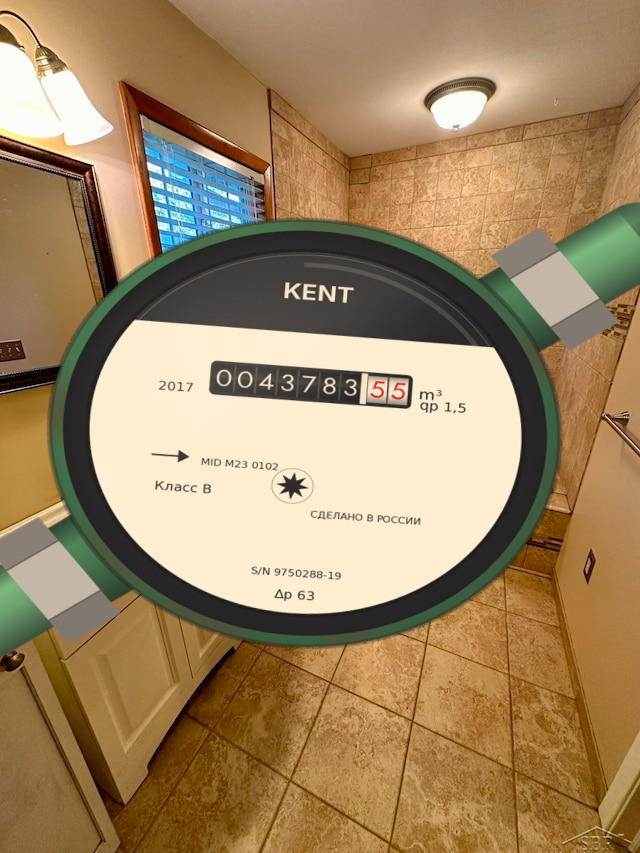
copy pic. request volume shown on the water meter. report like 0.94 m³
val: 43783.55 m³
